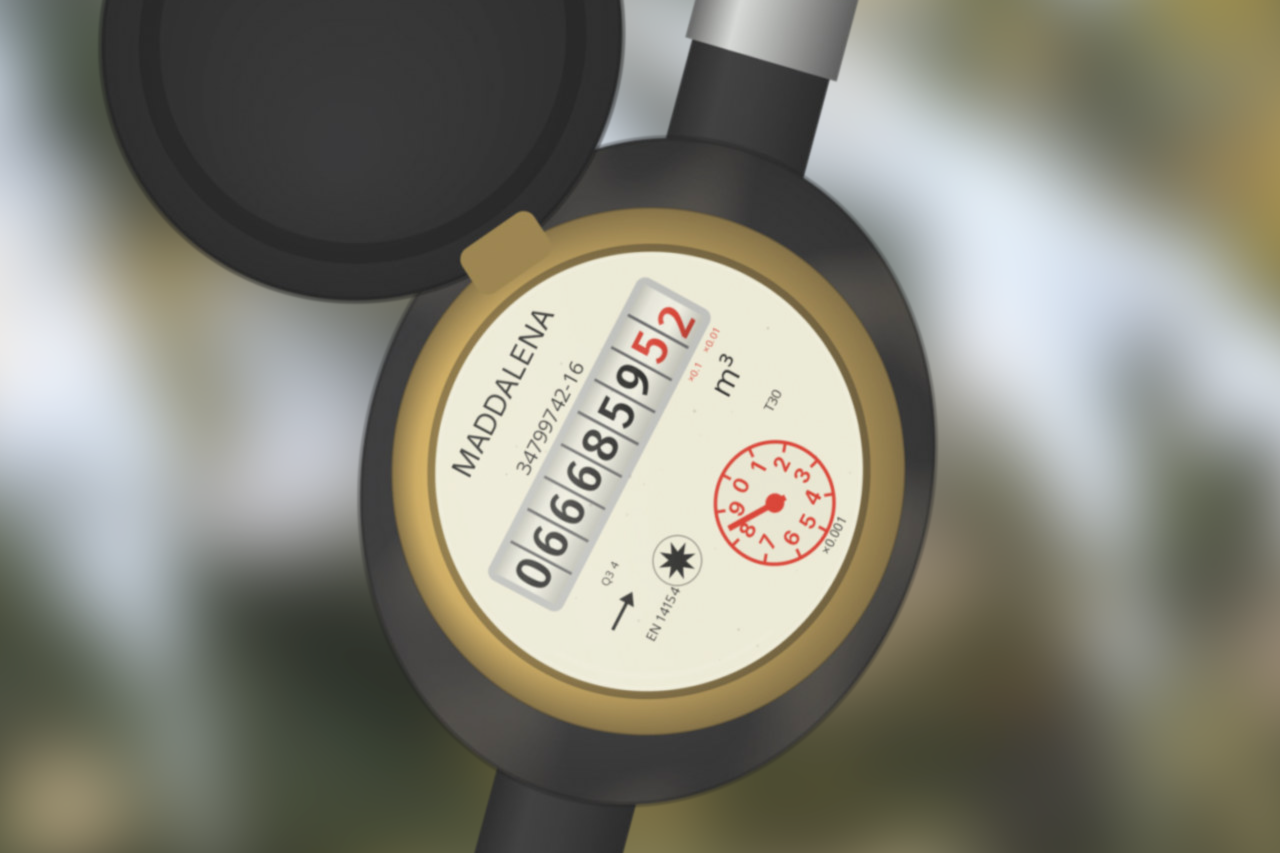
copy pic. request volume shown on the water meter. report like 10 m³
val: 666859.518 m³
